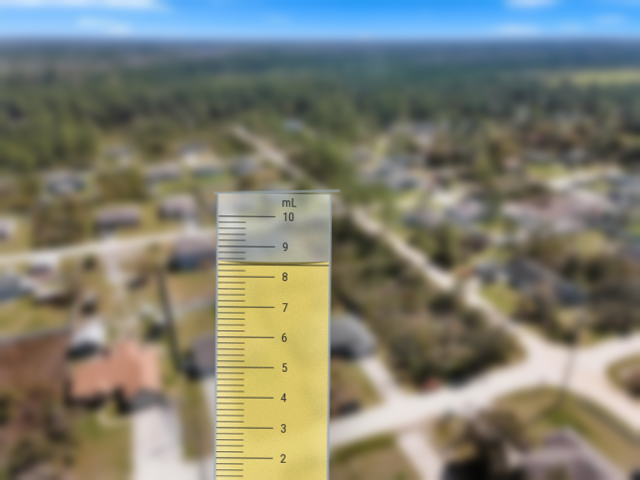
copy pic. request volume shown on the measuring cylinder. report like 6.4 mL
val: 8.4 mL
